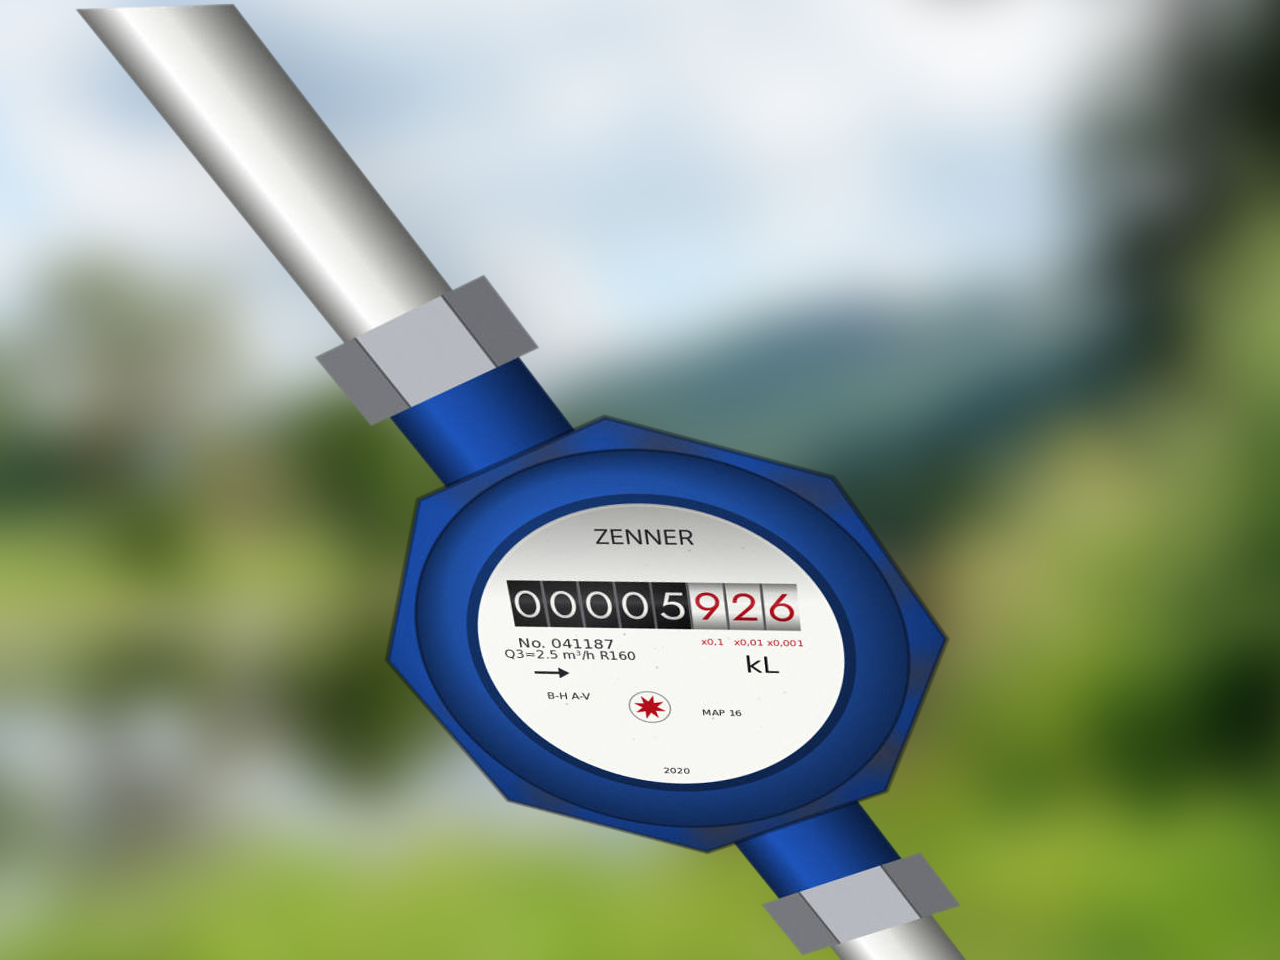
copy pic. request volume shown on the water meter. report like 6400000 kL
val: 5.926 kL
